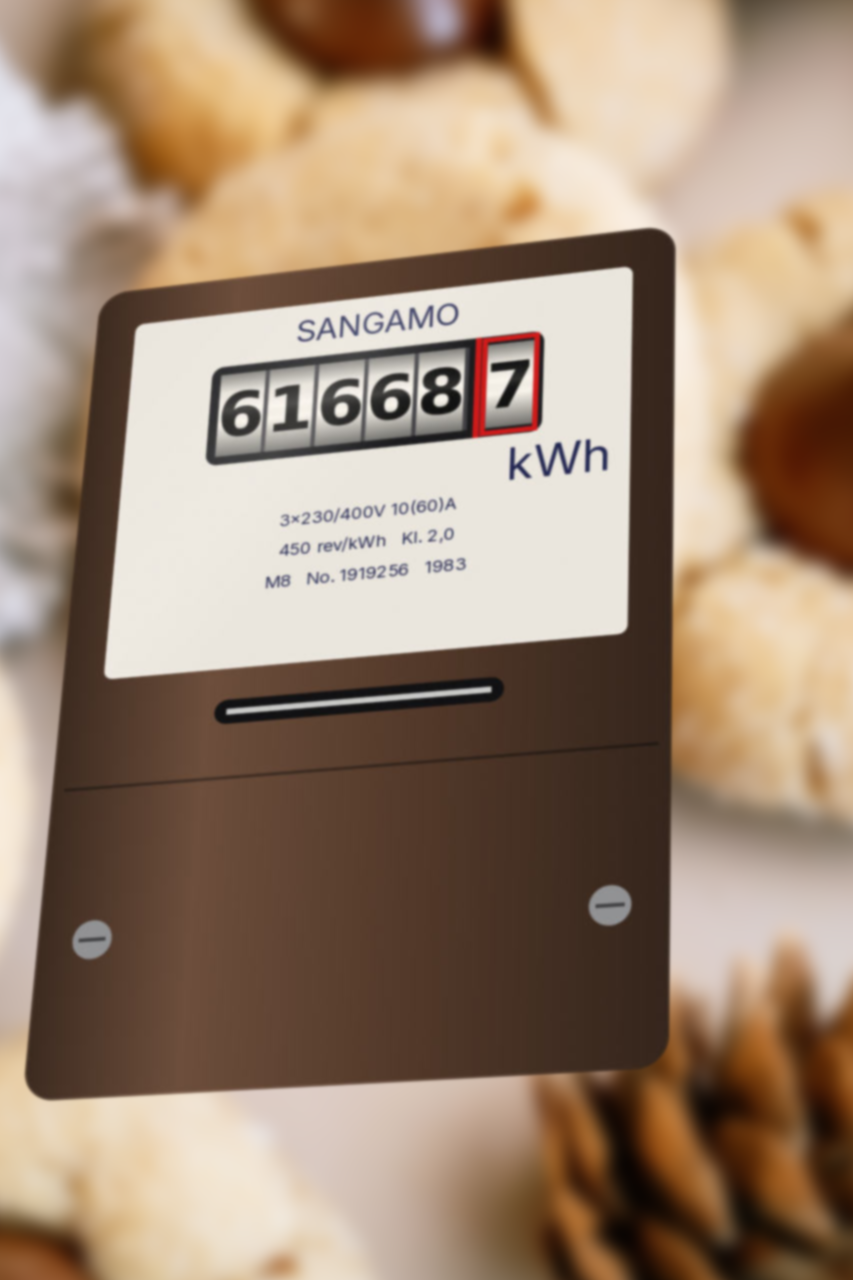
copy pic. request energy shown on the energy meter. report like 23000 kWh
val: 61668.7 kWh
